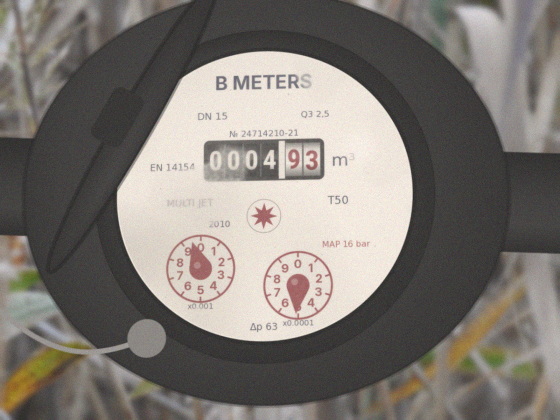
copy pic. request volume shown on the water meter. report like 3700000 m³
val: 4.9295 m³
